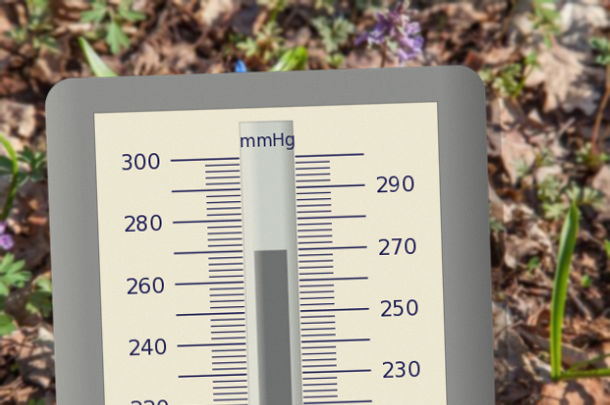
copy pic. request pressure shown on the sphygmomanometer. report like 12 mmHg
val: 270 mmHg
